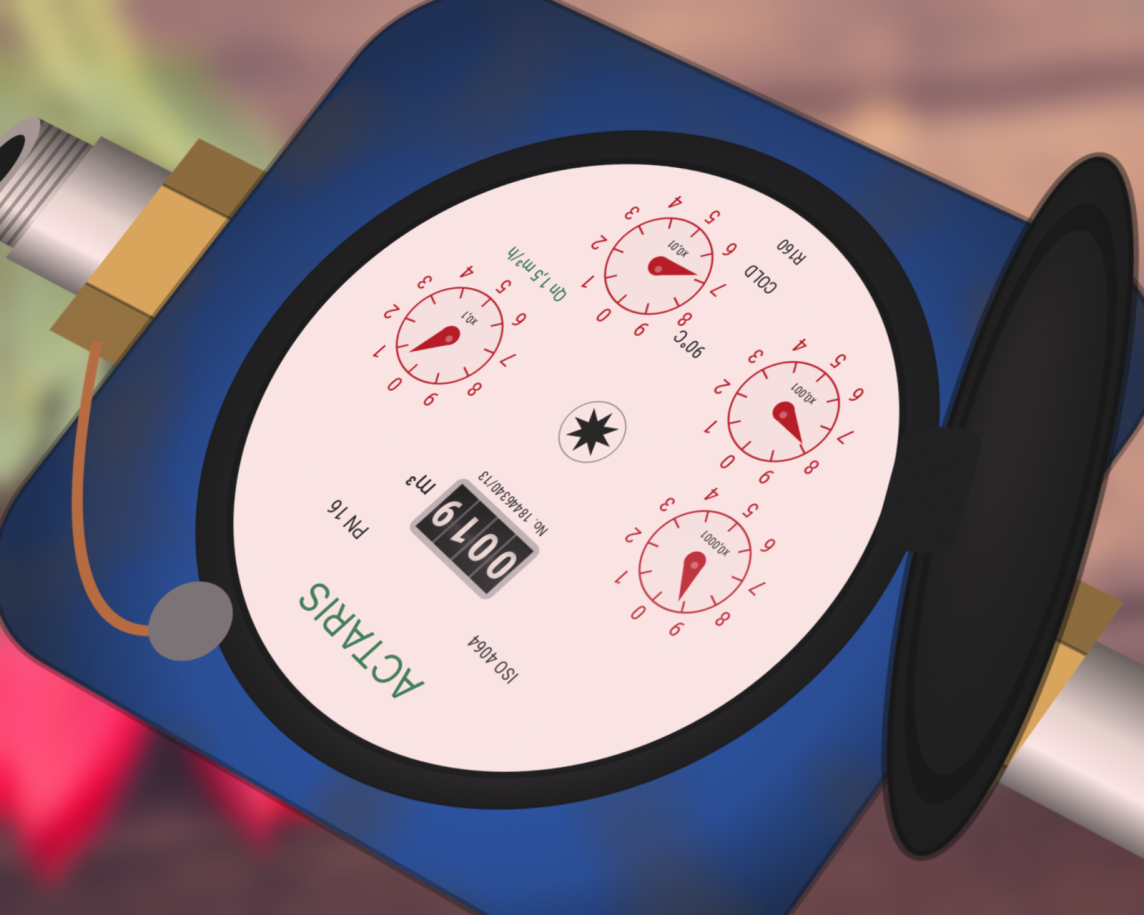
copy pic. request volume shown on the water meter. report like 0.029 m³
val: 19.0679 m³
